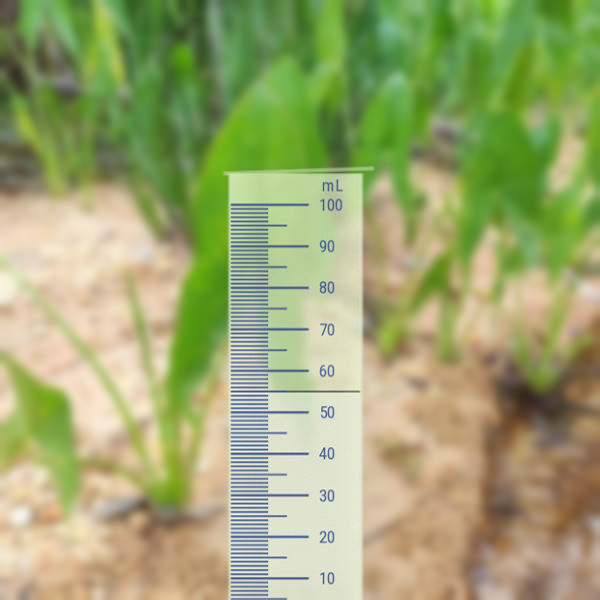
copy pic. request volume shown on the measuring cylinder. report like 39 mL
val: 55 mL
